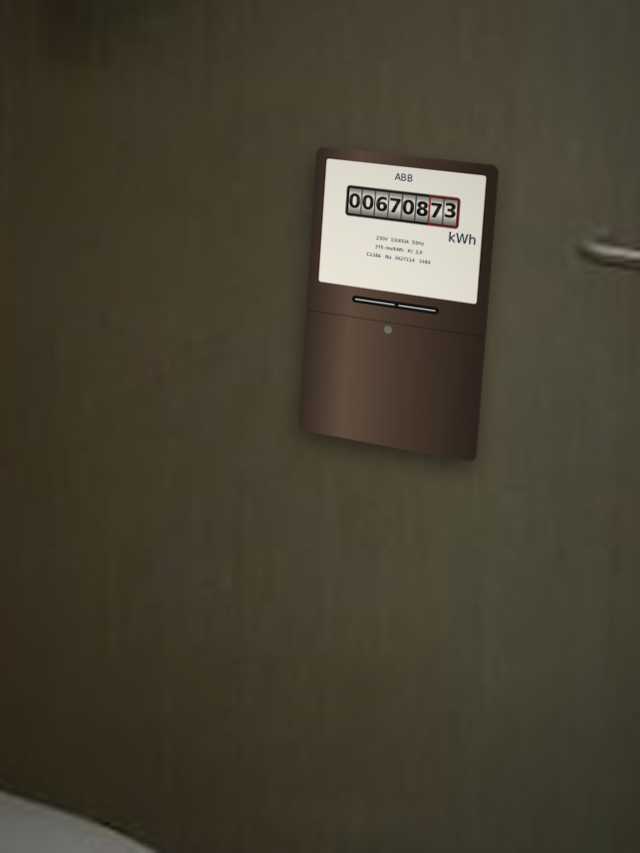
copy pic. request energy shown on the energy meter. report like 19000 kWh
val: 6708.73 kWh
